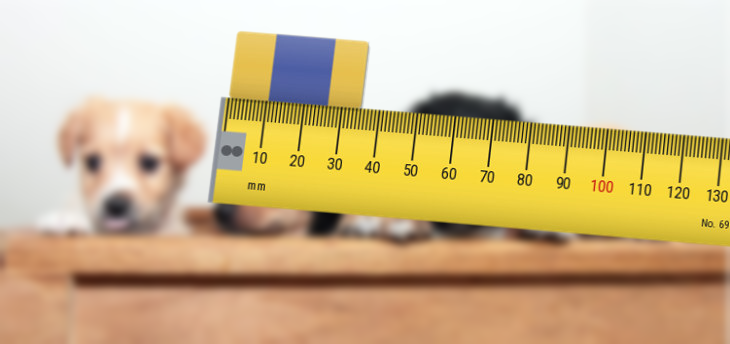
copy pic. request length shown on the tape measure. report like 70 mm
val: 35 mm
